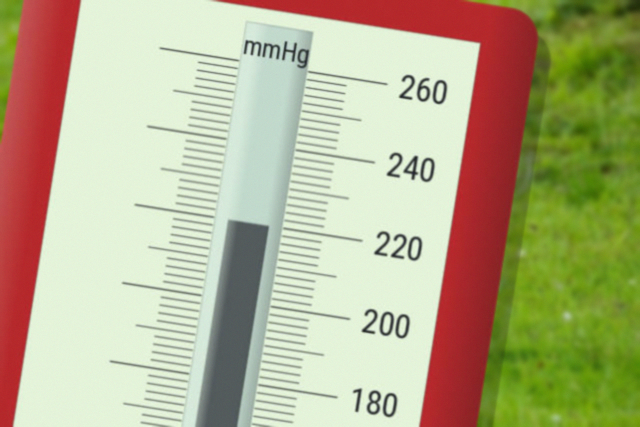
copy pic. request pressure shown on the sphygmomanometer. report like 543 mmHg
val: 220 mmHg
